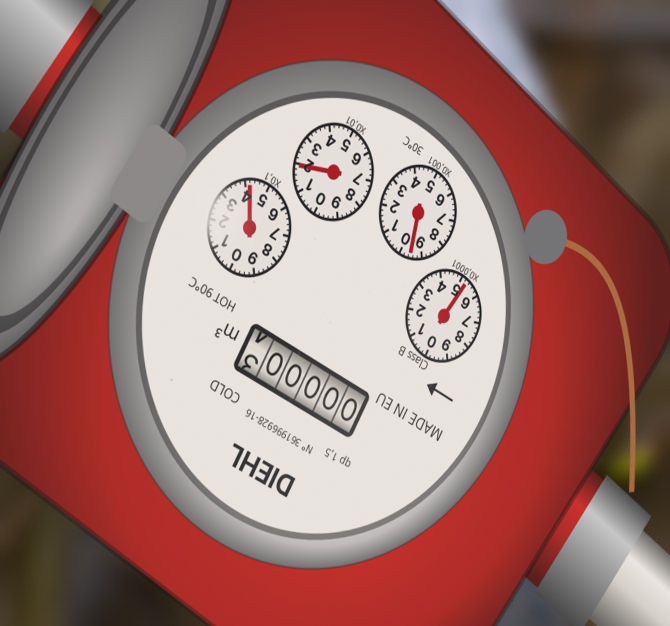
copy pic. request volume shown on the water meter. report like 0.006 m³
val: 3.4195 m³
